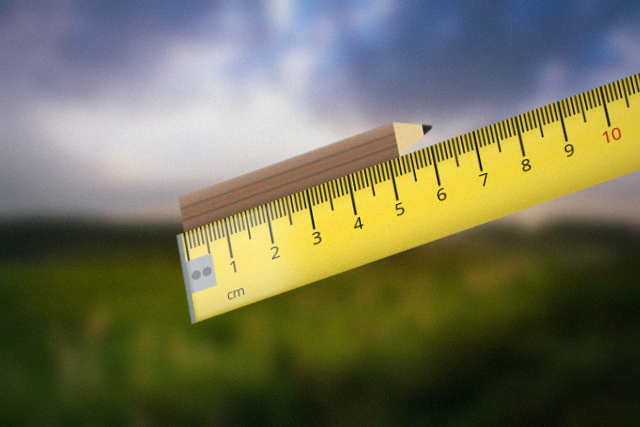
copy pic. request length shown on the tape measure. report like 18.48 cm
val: 6.1 cm
